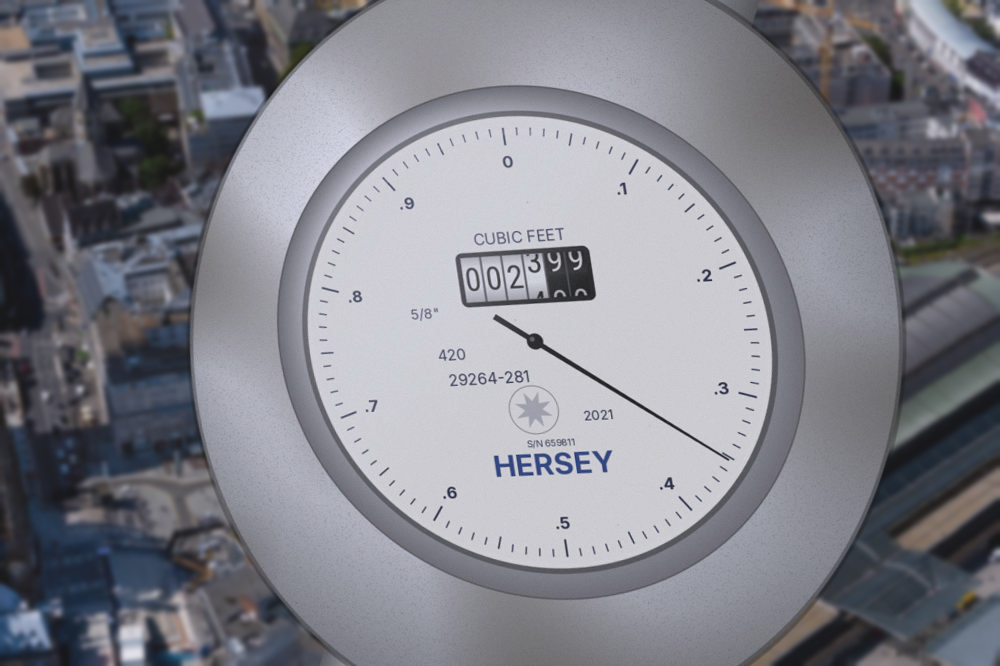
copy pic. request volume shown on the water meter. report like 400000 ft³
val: 2399.35 ft³
